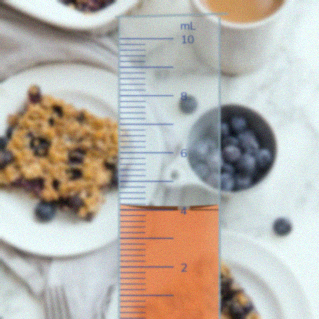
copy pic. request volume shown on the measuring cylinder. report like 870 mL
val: 4 mL
